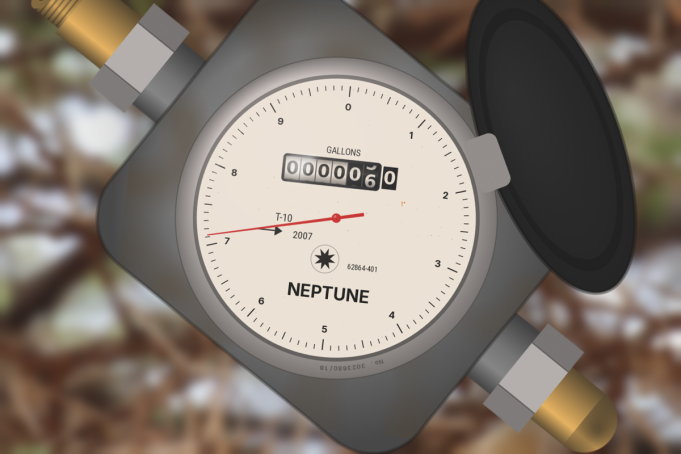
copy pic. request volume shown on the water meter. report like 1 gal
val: 57.1 gal
